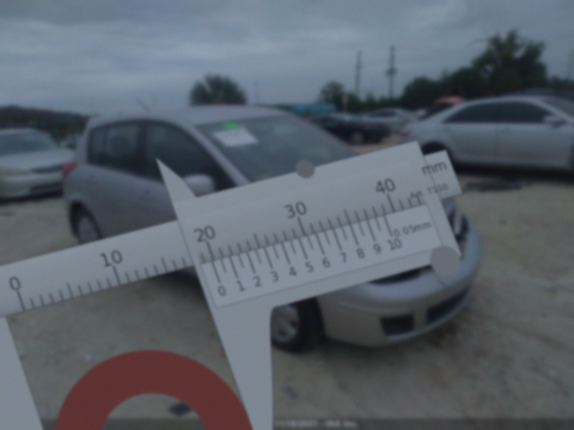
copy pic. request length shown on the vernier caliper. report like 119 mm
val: 19.8 mm
